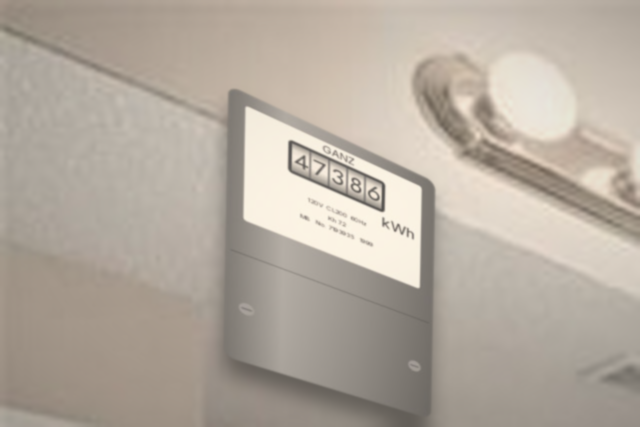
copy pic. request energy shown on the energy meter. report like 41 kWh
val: 47386 kWh
